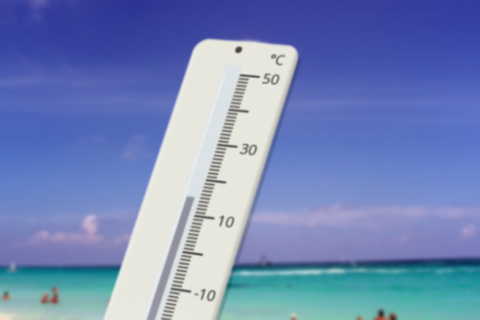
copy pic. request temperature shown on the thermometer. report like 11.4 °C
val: 15 °C
